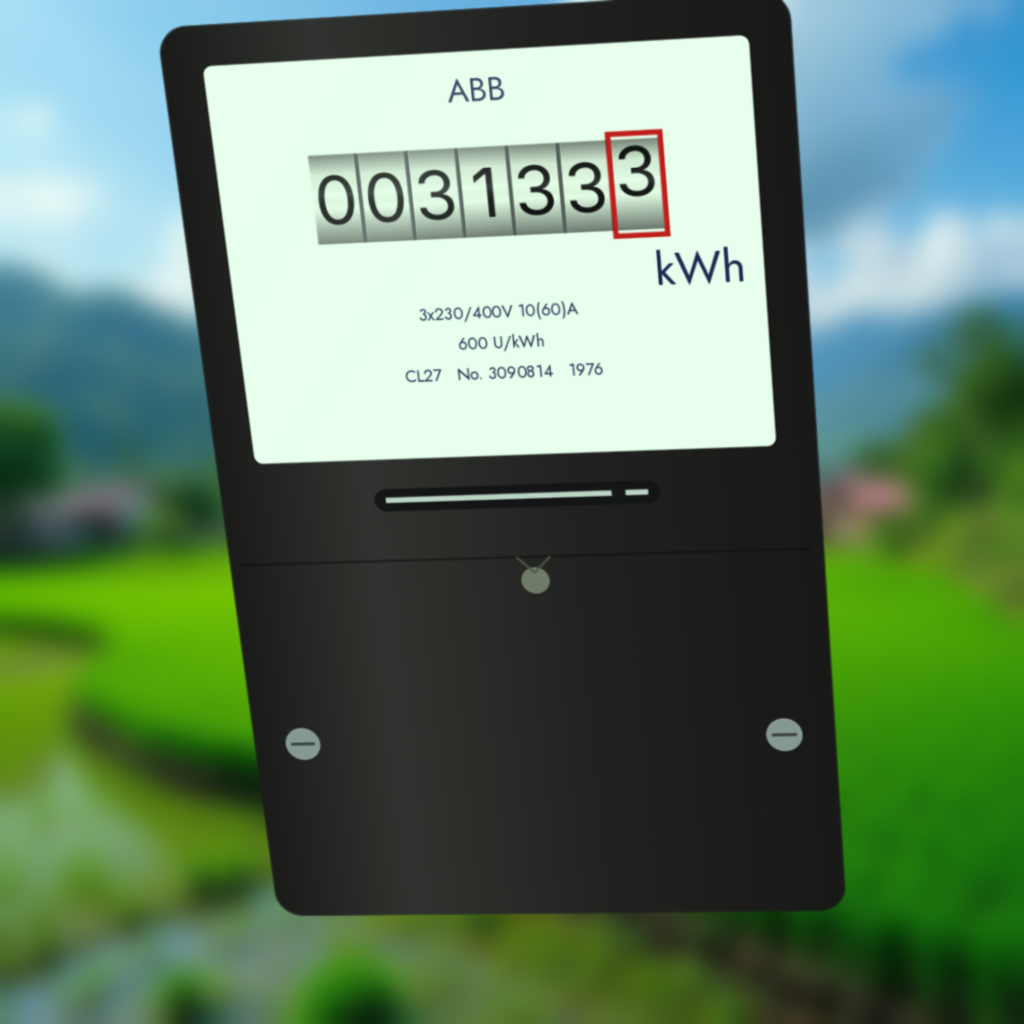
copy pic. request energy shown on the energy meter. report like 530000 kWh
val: 3133.3 kWh
